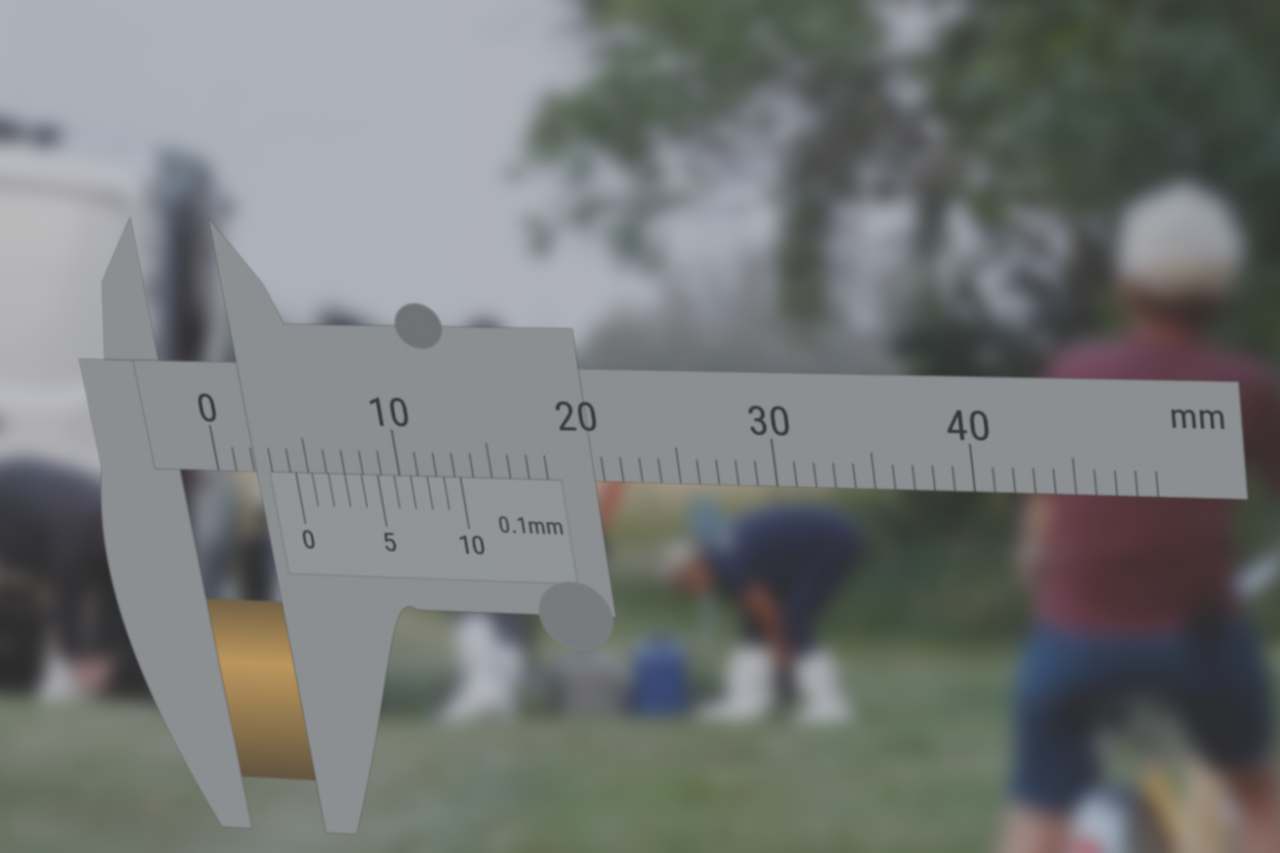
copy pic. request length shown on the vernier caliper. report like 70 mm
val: 4.3 mm
